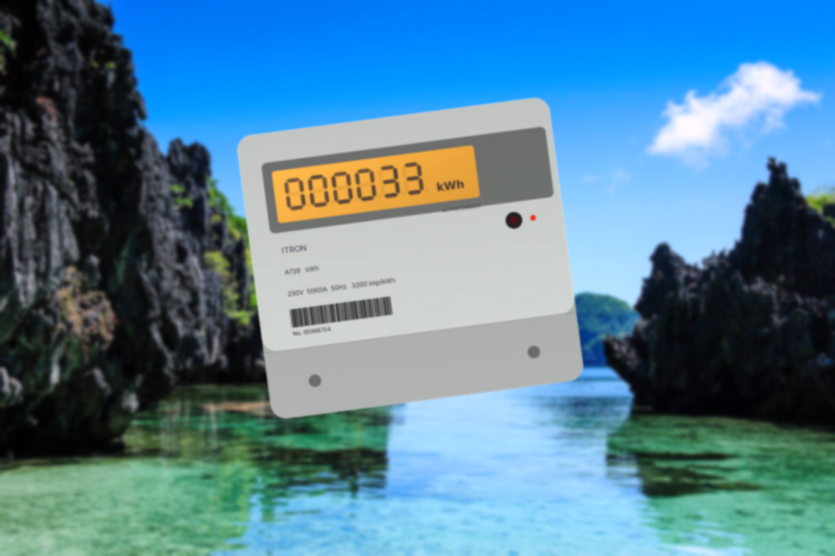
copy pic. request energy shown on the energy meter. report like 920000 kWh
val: 33 kWh
